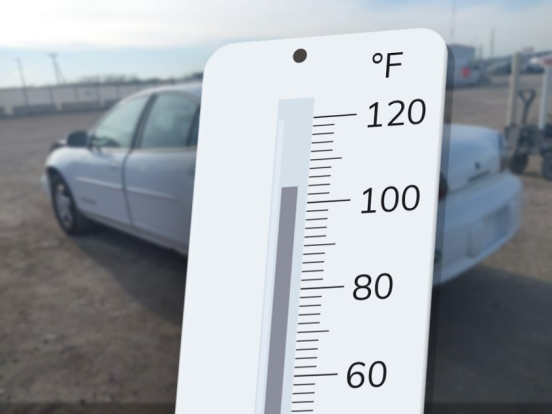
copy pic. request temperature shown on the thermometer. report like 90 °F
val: 104 °F
